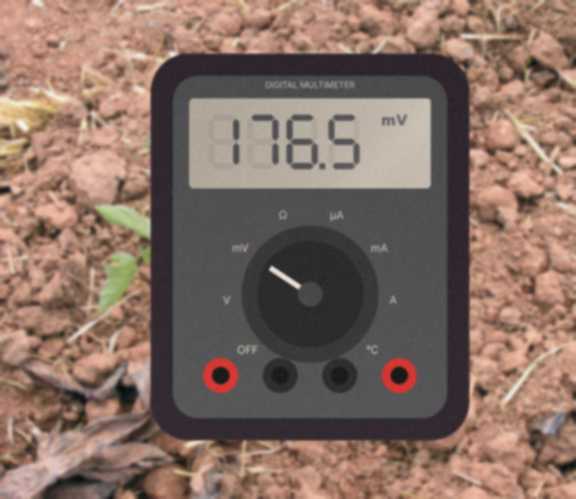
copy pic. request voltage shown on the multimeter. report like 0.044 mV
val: 176.5 mV
